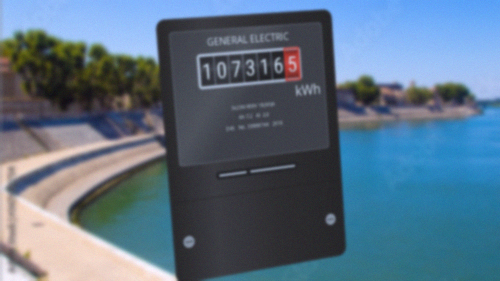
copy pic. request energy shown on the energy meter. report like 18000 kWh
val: 107316.5 kWh
